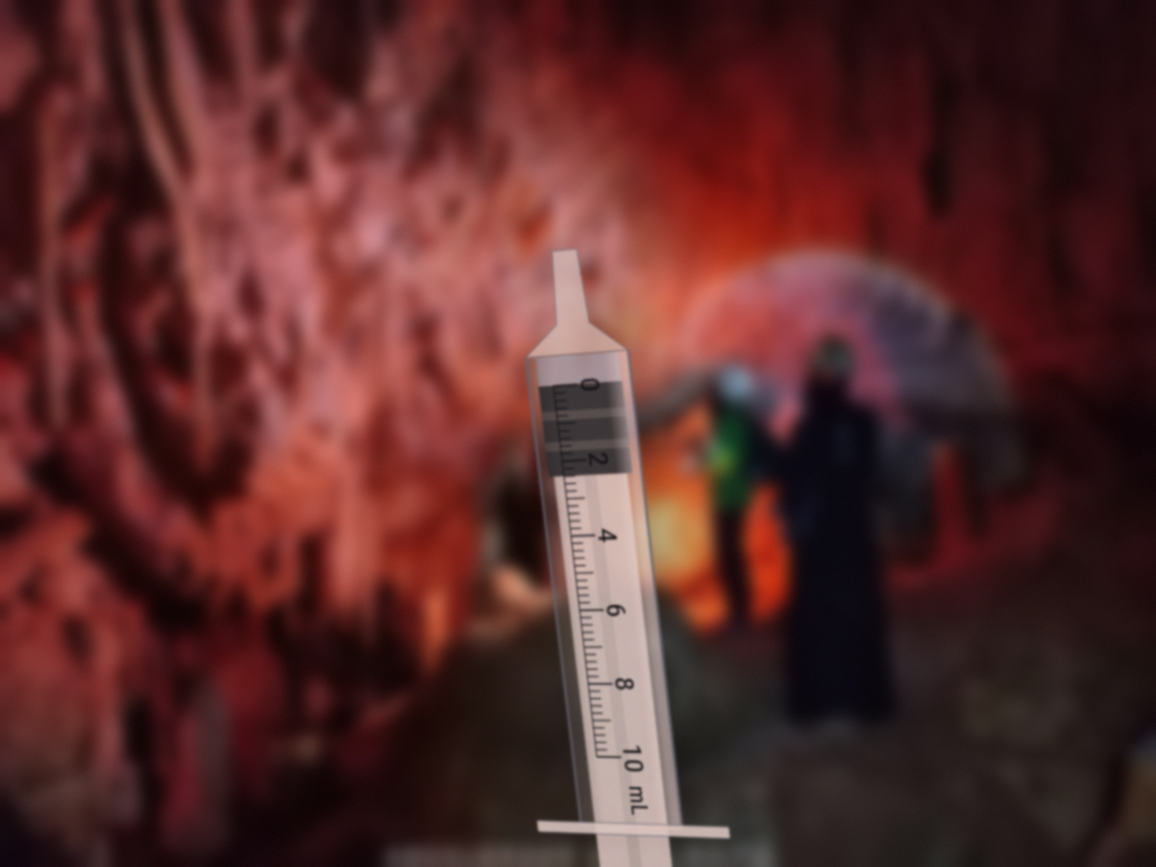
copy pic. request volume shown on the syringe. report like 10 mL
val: 0 mL
